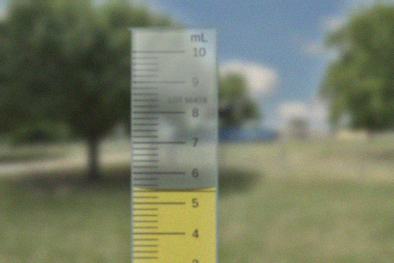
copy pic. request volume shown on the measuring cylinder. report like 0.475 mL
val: 5.4 mL
